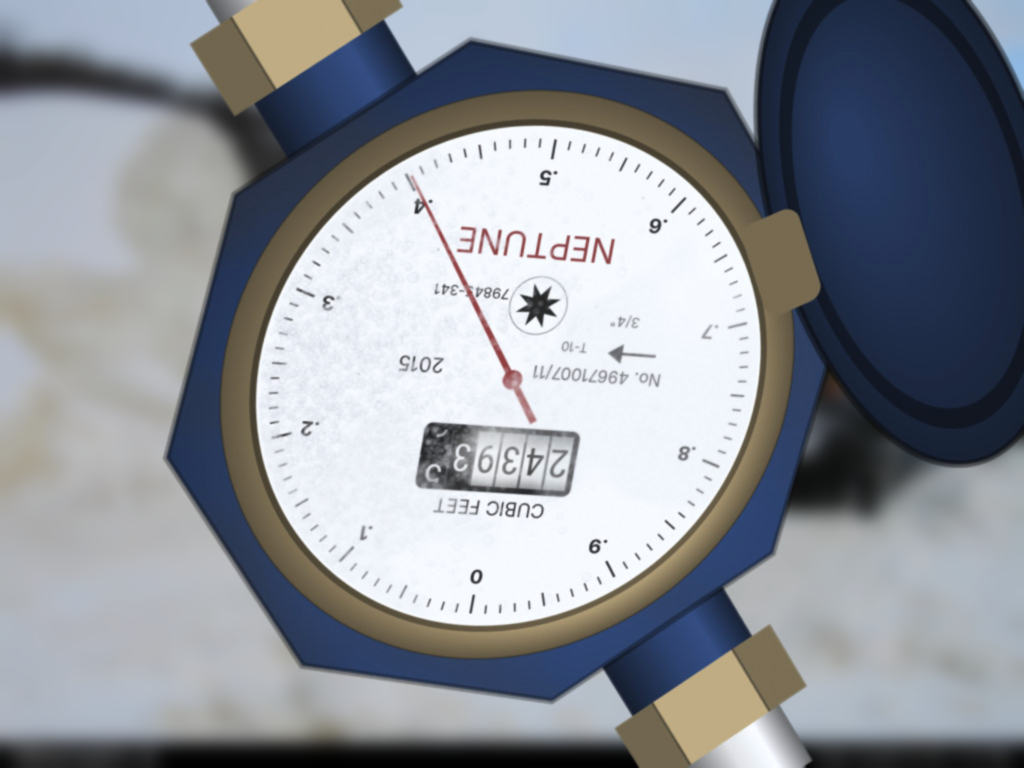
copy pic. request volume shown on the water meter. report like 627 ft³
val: 243935.40 ft³
